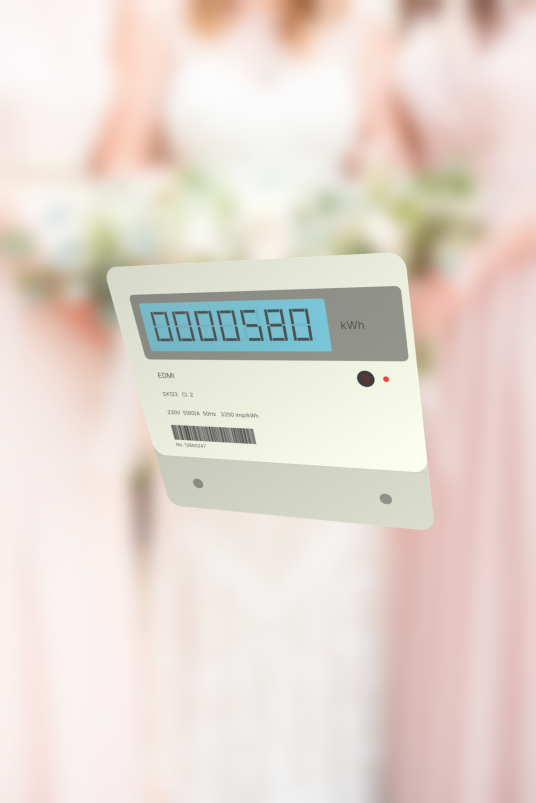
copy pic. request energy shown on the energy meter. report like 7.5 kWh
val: 580 kWh
